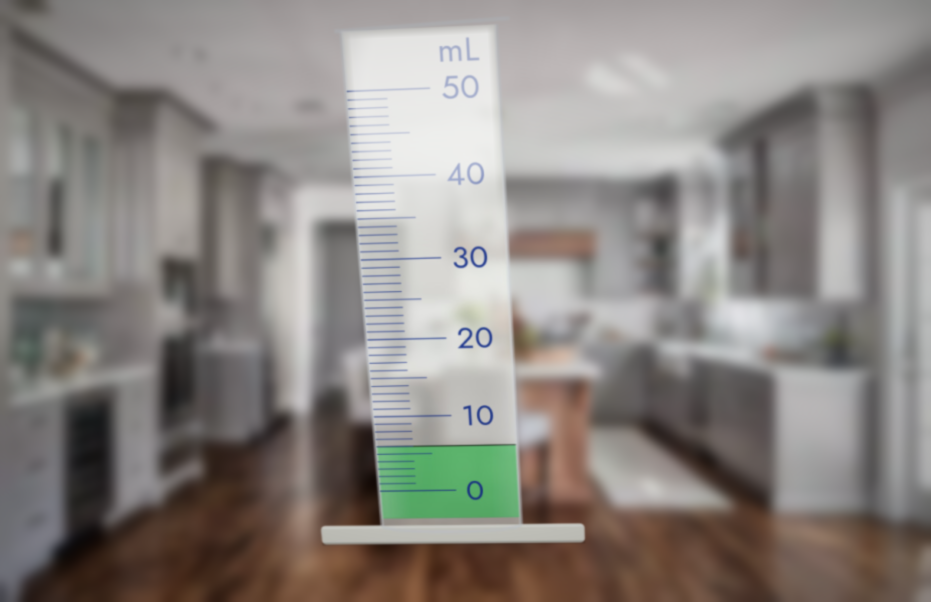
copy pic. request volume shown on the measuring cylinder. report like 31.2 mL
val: 6 mL
